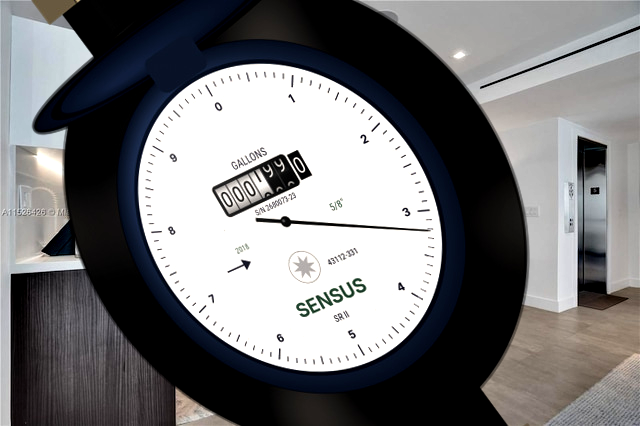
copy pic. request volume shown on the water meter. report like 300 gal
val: 1993.2 gal
